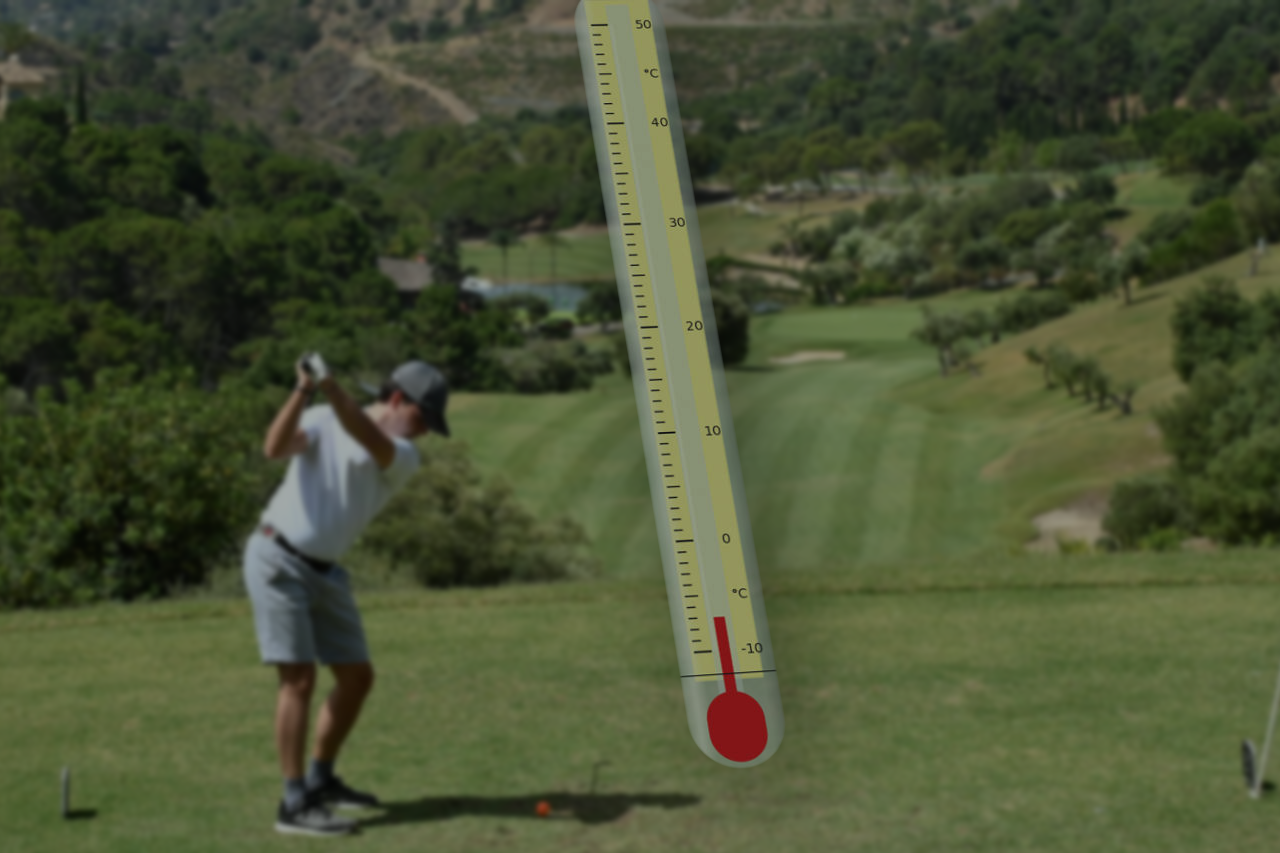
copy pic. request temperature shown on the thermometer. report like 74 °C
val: -7 °C
